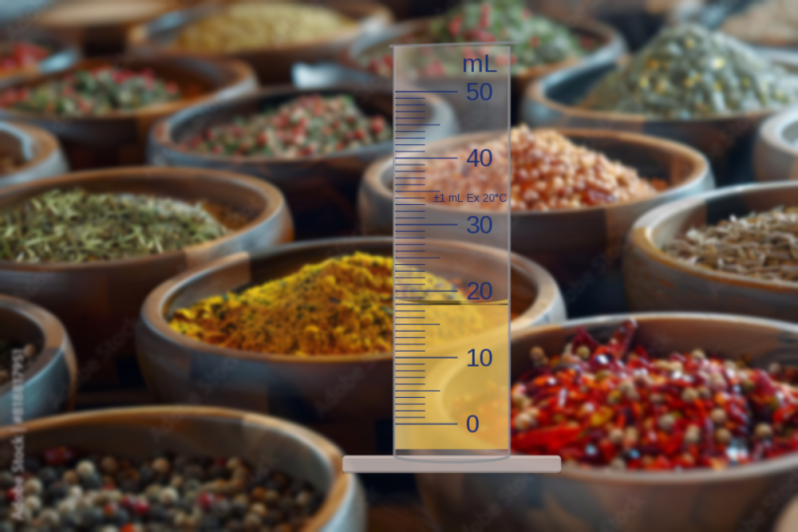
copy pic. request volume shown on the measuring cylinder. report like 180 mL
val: 18 mL
